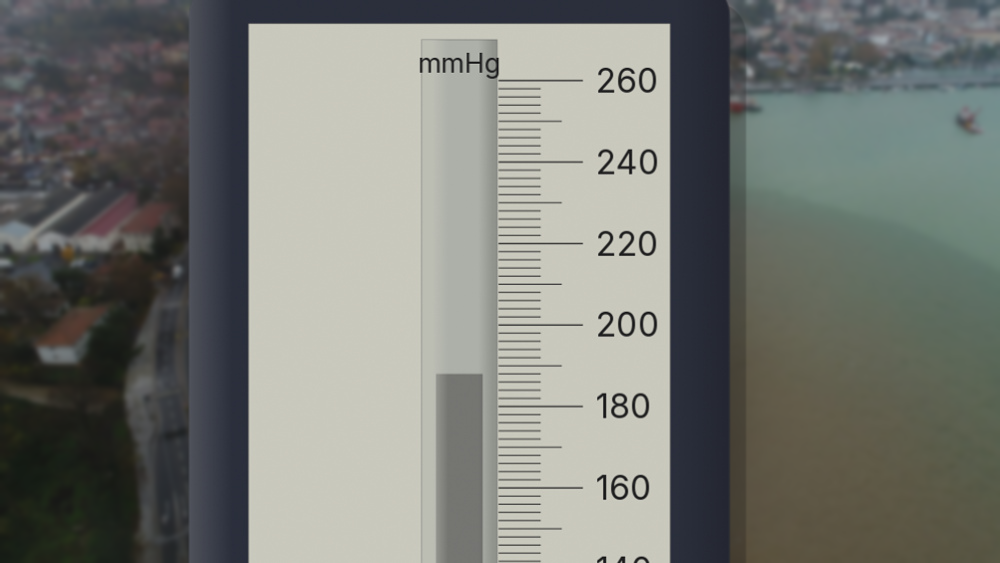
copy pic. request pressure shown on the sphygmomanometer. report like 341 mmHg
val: 188 mmHg
